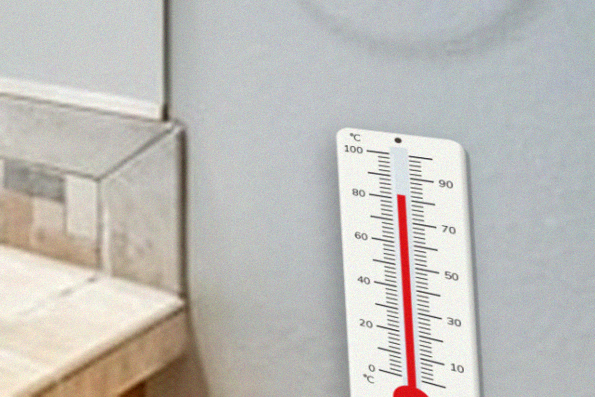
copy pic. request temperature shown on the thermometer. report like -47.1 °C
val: 82 °C
